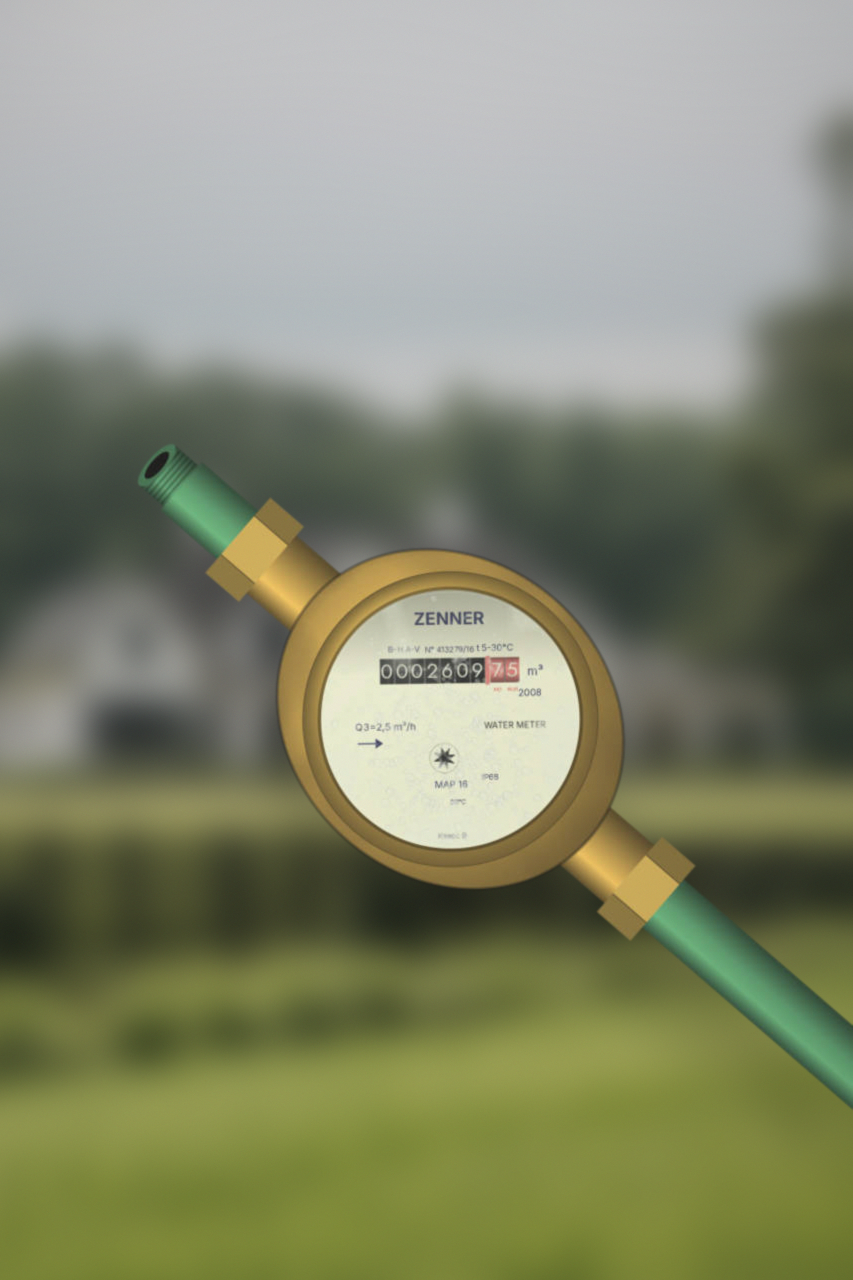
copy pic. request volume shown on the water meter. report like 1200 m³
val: 2609.75 m³
